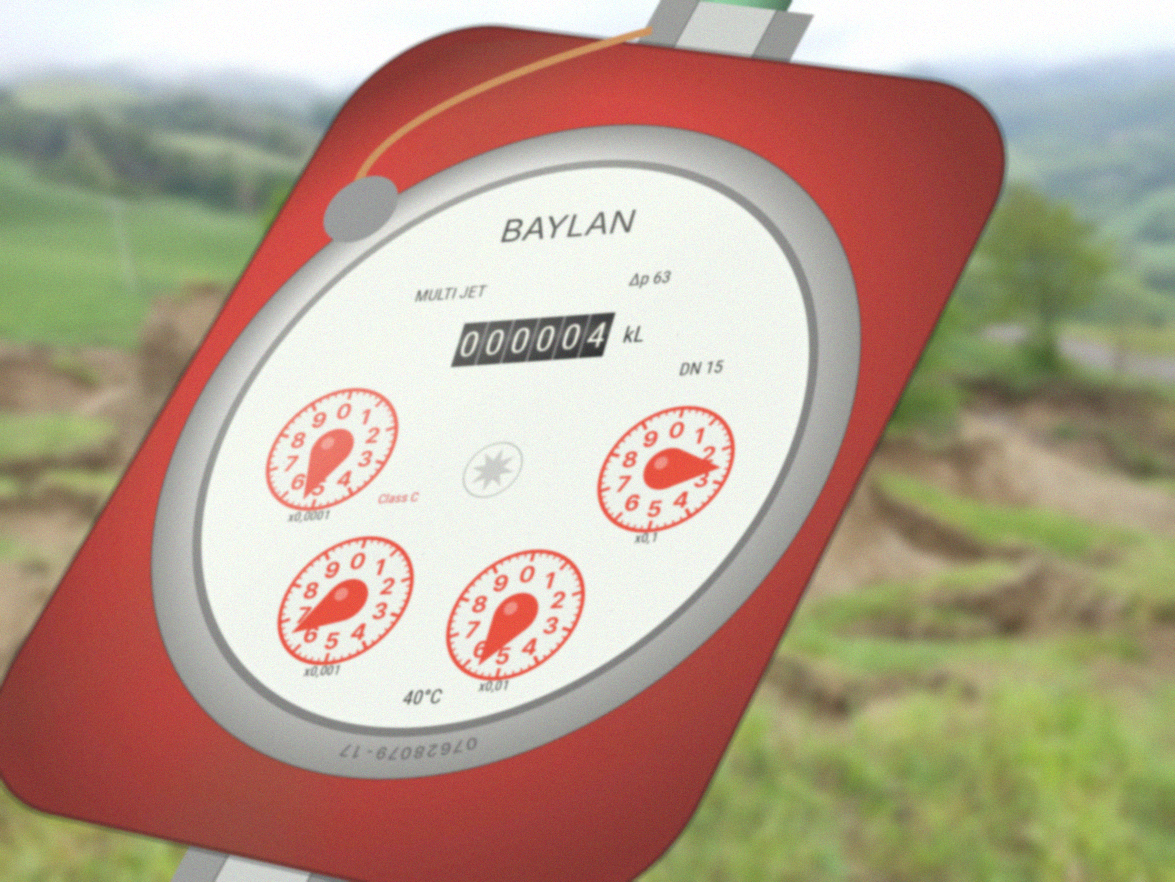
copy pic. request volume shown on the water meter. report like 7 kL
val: 4.2565 kL
